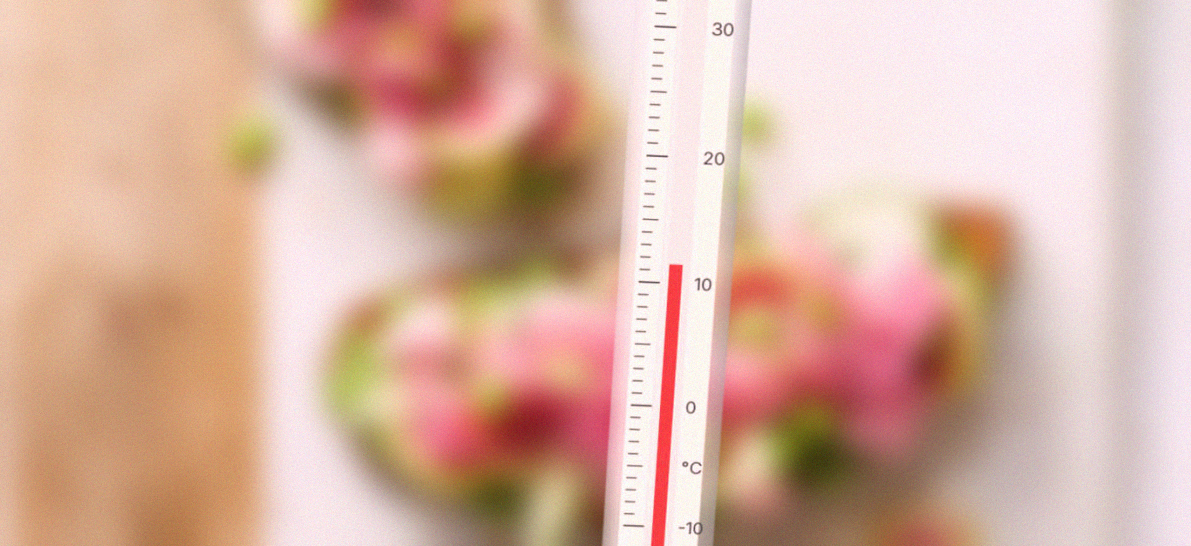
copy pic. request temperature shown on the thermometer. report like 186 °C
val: 11.5 °C
